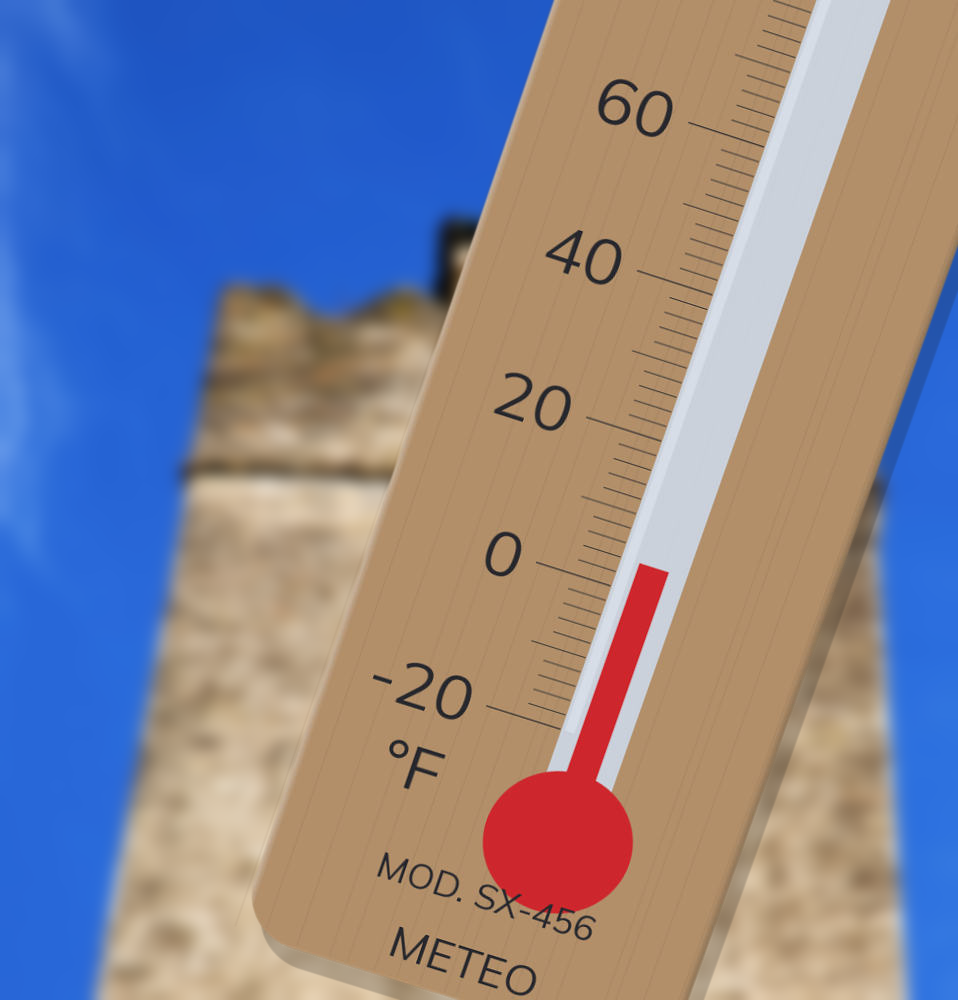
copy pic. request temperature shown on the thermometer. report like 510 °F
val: 4 °F
